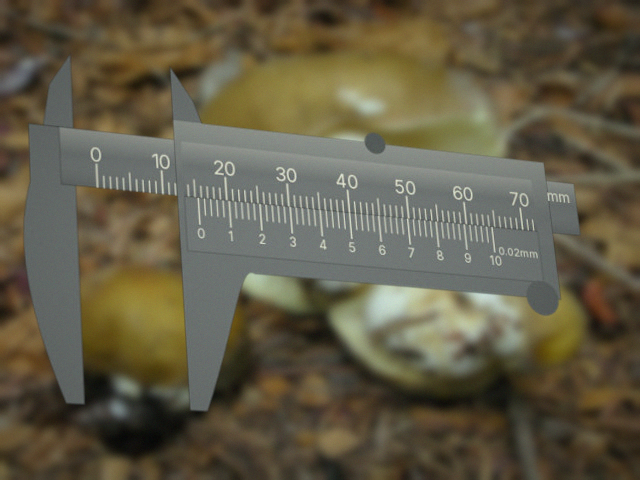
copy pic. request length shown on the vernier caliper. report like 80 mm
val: 15.5 mm
